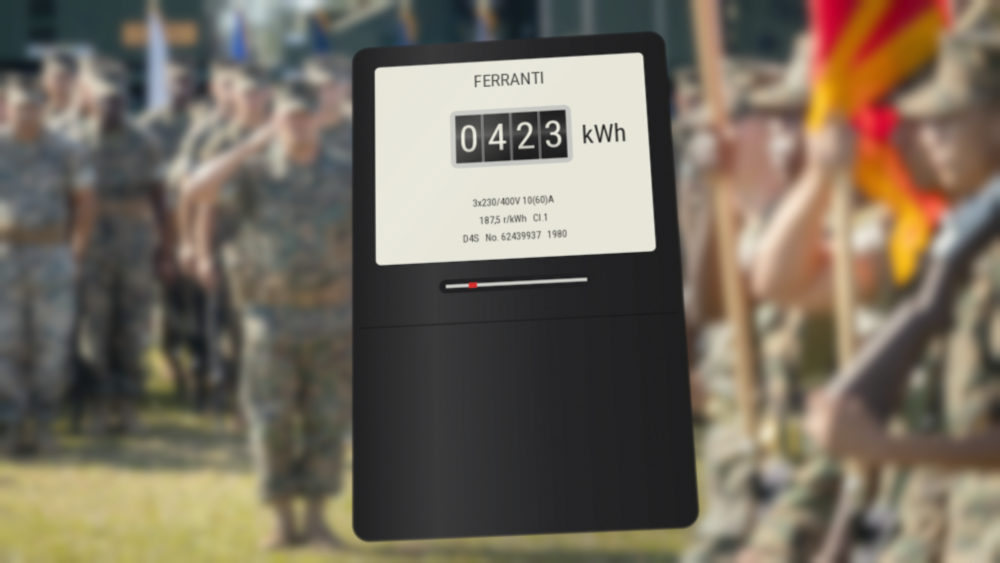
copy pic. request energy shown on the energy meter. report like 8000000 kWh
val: 423 kWh
